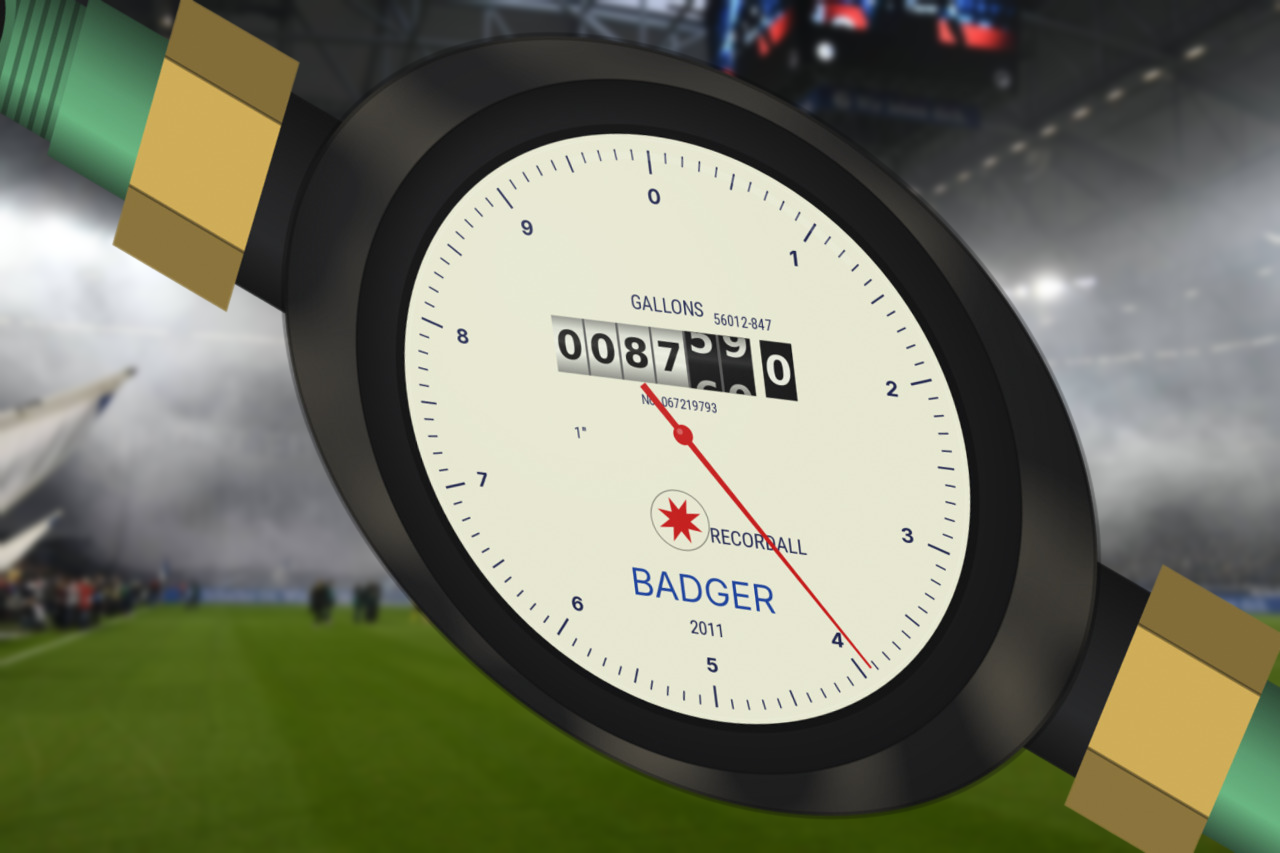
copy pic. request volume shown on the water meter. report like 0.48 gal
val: 87593.9 gal
